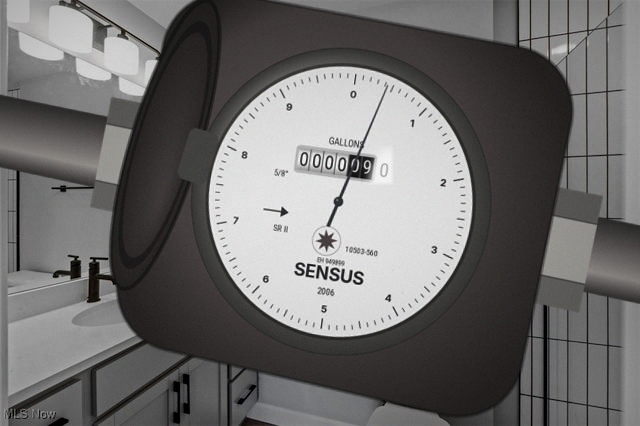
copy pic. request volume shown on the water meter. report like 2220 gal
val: 90.4 gal
